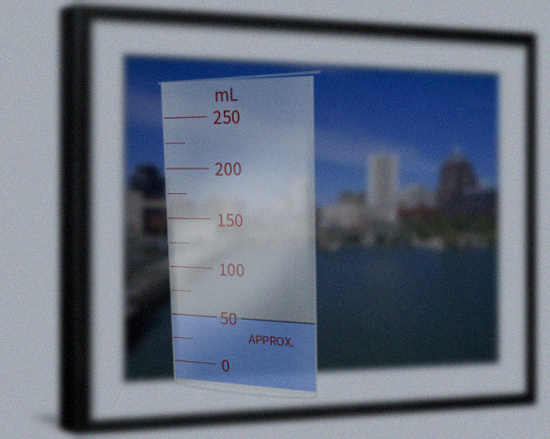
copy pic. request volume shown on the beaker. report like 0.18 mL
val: 50 mL
